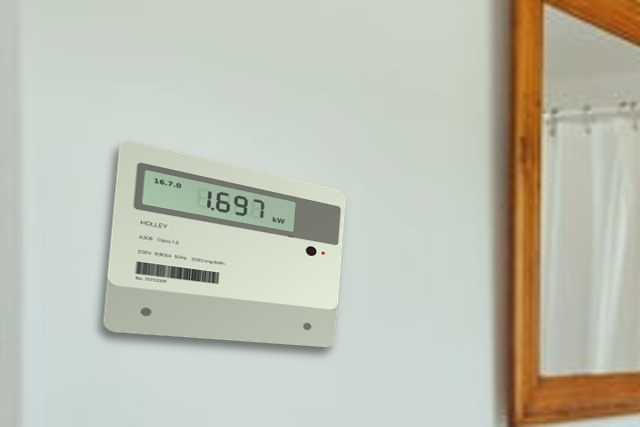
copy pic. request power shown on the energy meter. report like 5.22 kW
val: 1.697 kW
